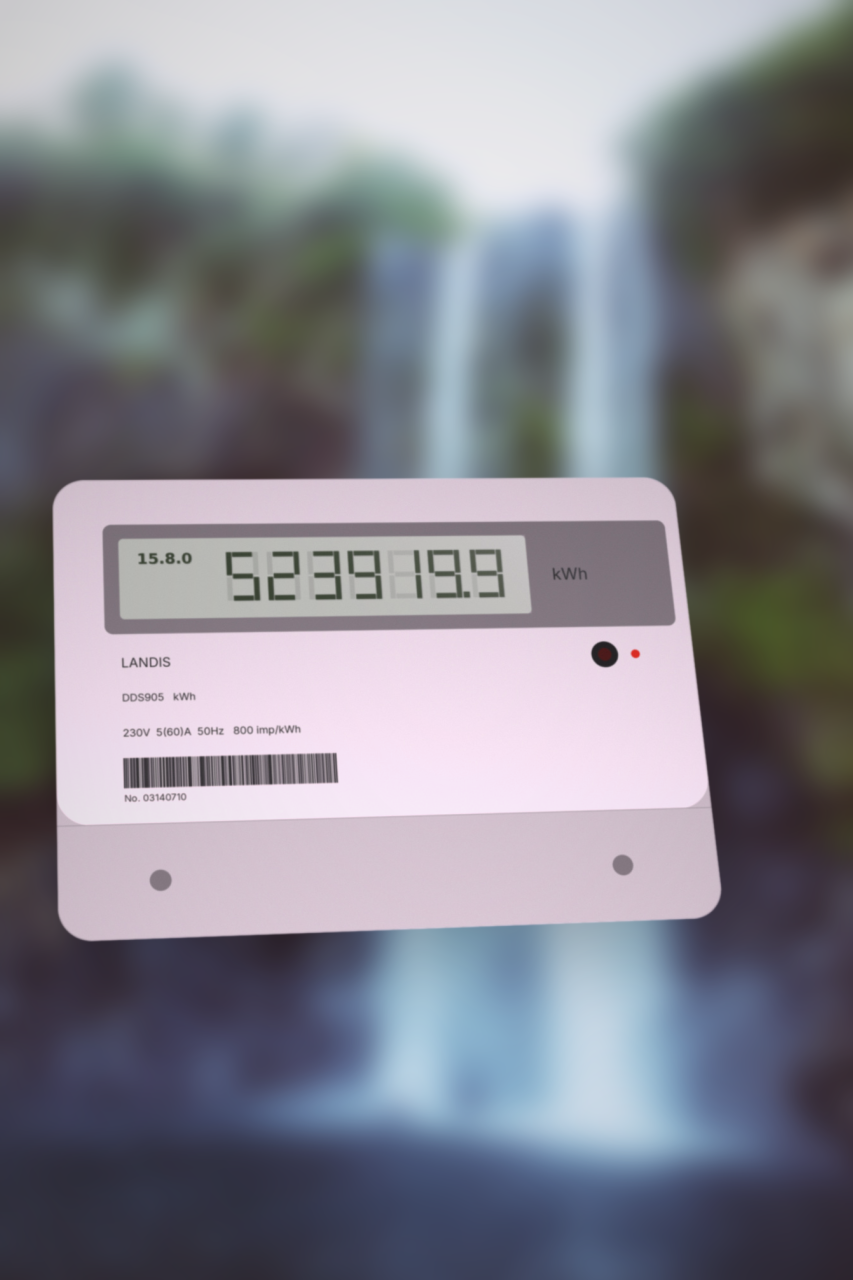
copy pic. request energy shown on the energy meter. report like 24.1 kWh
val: 523919.9 kWh
